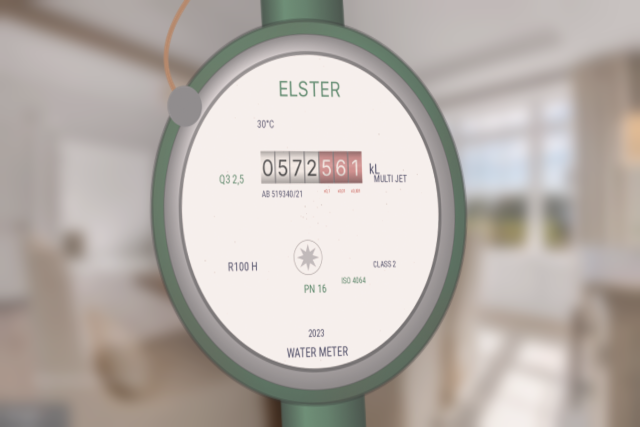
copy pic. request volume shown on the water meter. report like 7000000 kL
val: 572.561 kL
